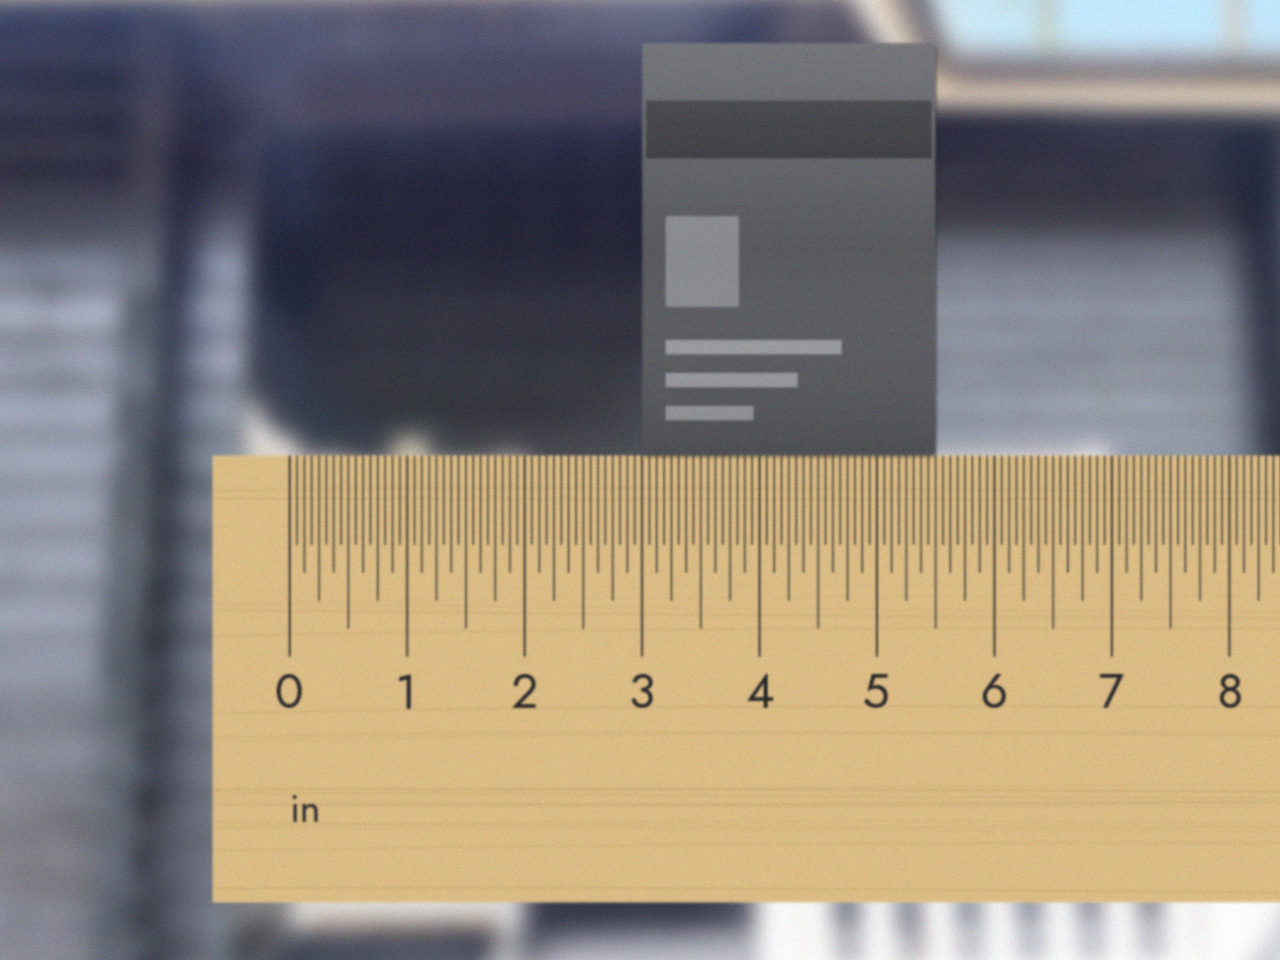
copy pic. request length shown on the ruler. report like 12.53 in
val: 2.5 in
